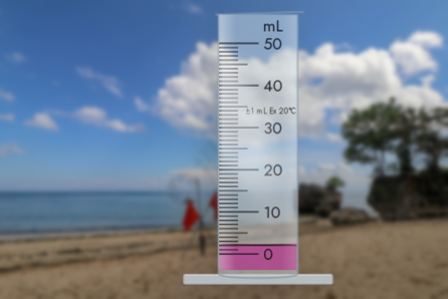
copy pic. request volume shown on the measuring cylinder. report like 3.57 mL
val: 2 mL
